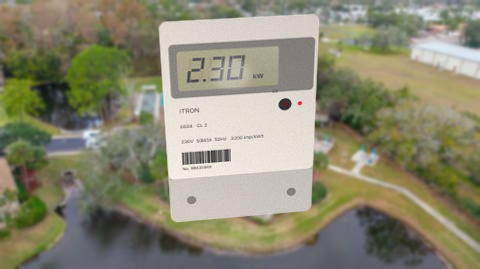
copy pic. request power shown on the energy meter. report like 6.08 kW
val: 2.30 kW
